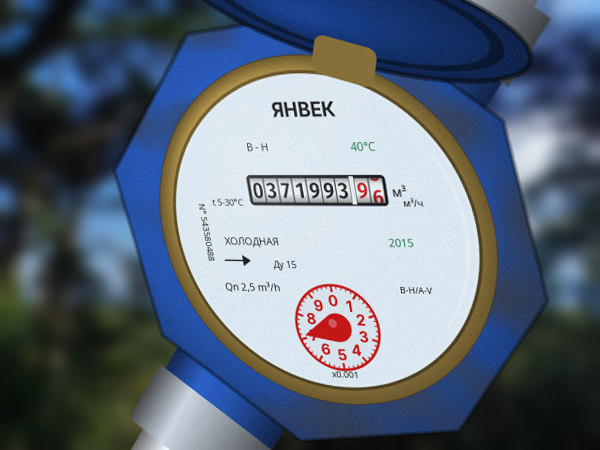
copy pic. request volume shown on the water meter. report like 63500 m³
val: 371993.957 m³
